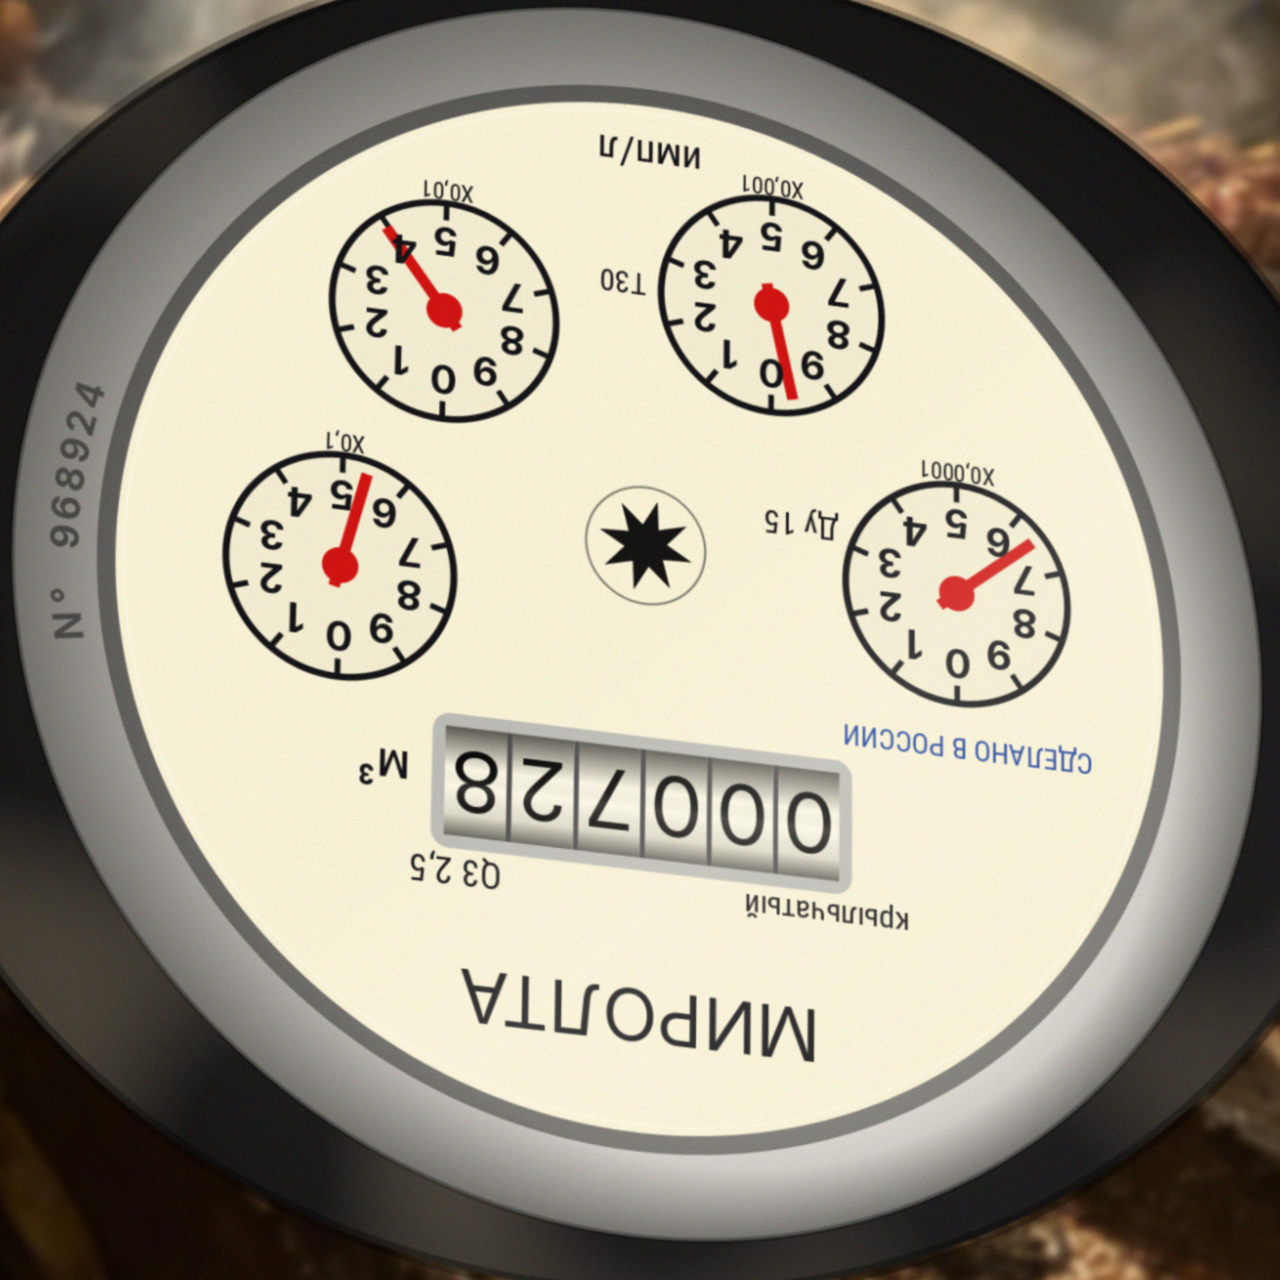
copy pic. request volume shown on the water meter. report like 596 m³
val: 728.5396 m³
